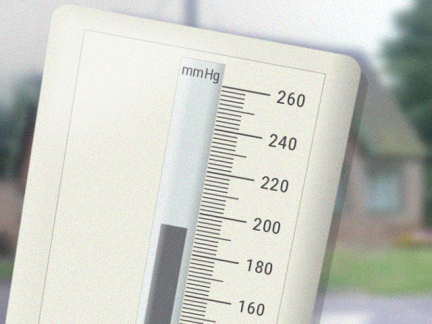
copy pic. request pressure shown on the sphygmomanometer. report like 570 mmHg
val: 192 mmHg
